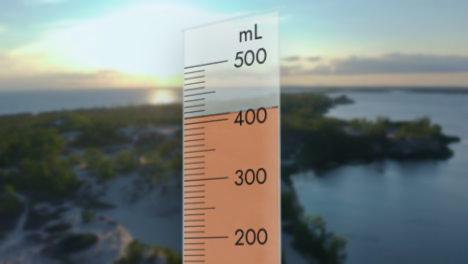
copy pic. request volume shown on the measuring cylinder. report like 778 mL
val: 410 mL
